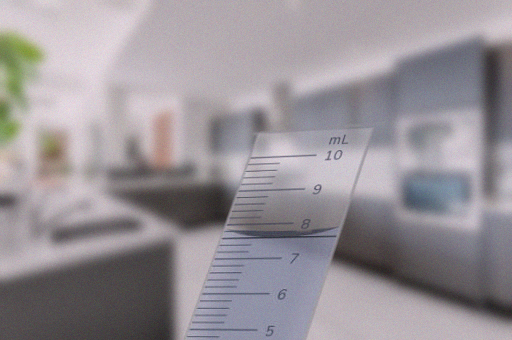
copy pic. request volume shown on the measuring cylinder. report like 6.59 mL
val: 7.6 mL
